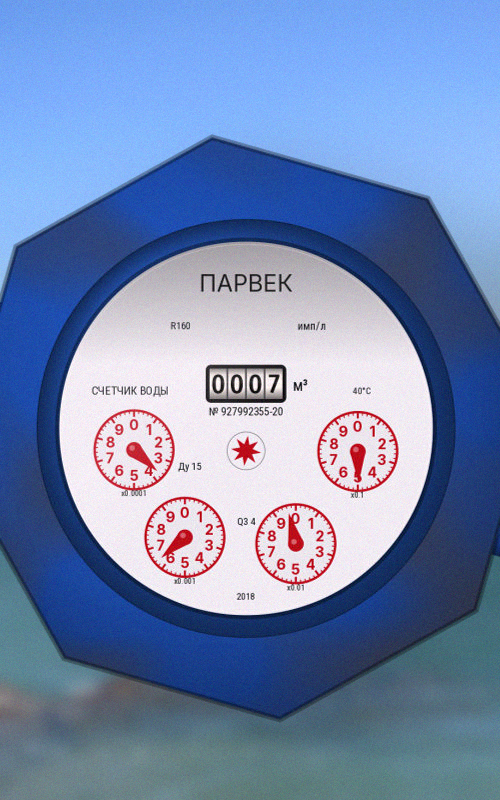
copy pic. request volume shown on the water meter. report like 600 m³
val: 7.4963 m³
